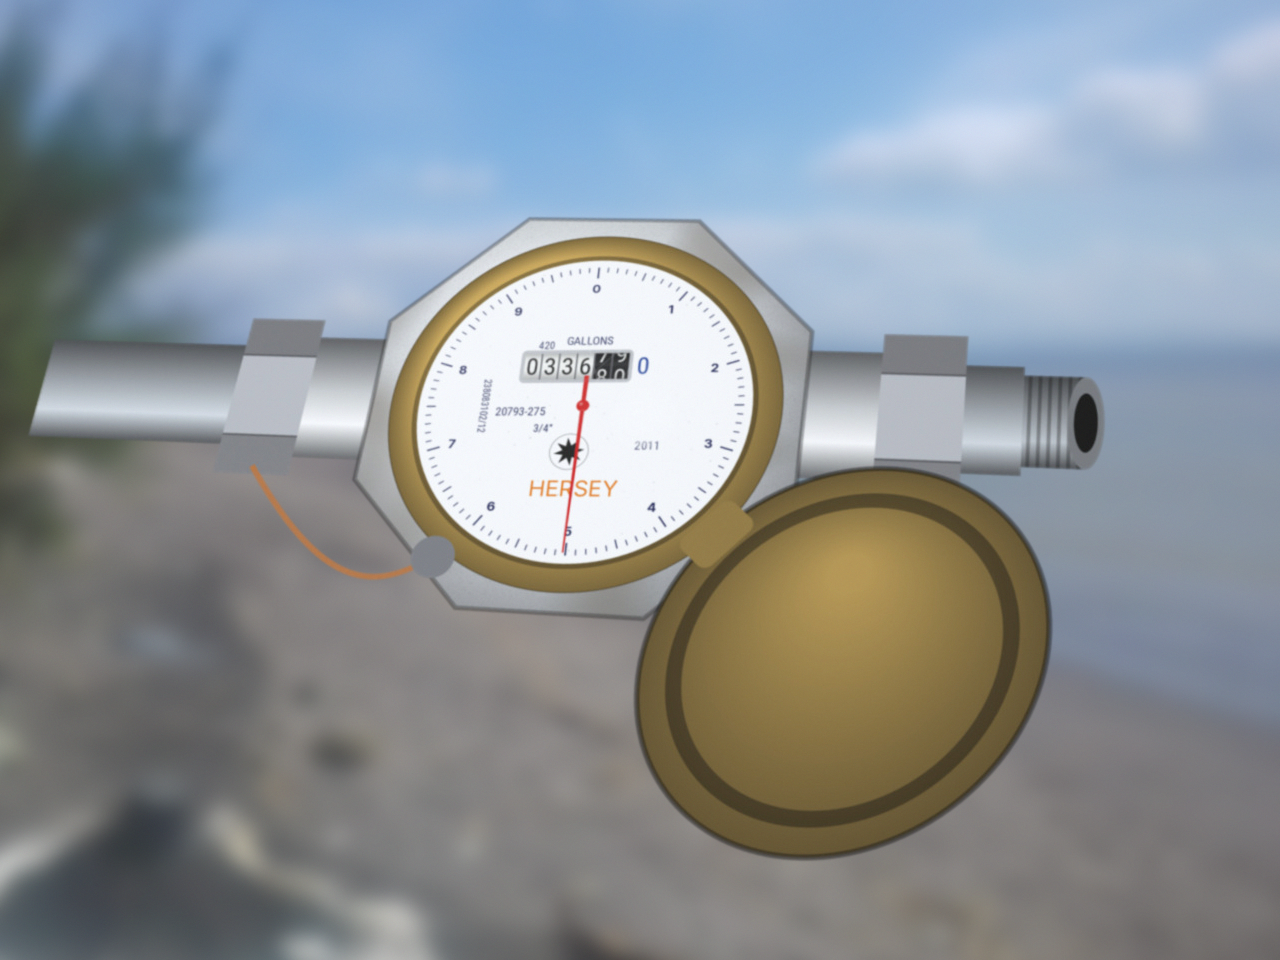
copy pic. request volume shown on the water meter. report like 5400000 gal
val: 336795.0 gal
